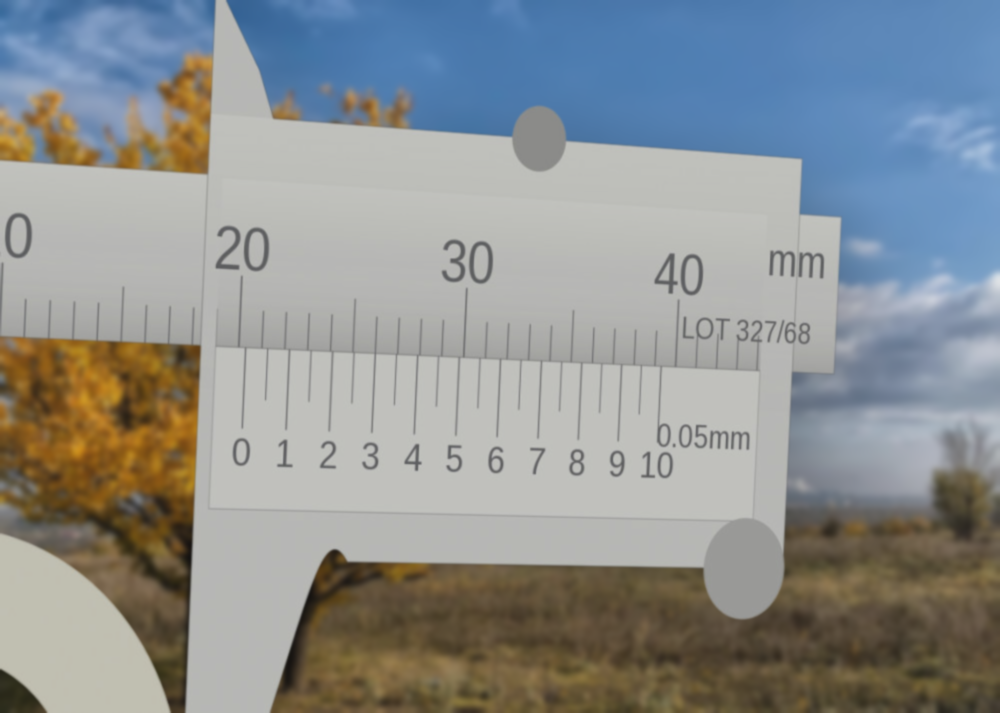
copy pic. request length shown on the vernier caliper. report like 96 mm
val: 20.3 mm
